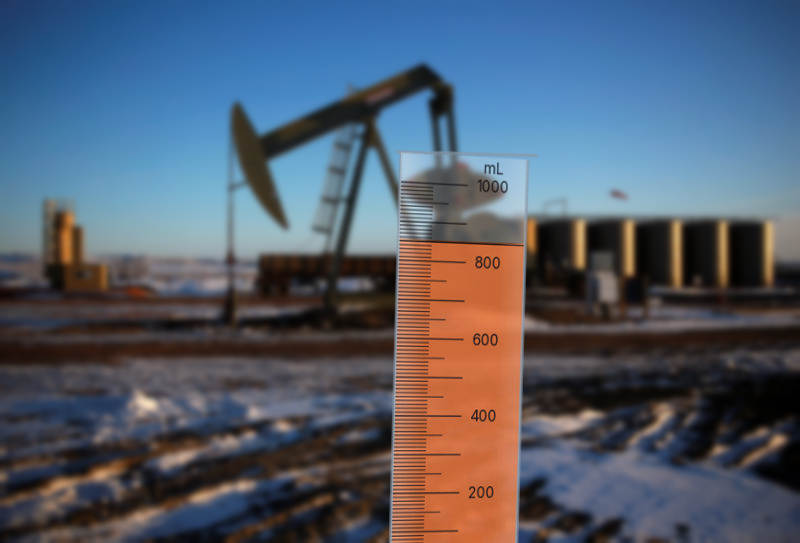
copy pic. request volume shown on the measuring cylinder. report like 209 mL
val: 850 mL
